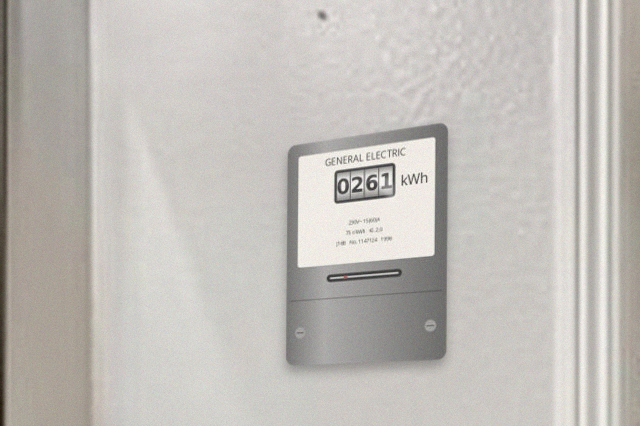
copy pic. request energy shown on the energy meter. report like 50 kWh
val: 261 kWh
